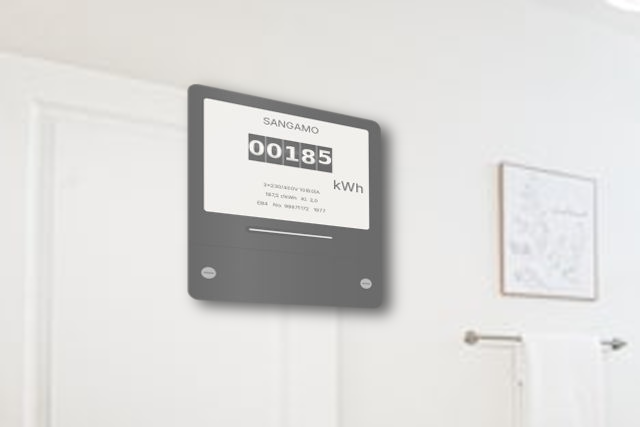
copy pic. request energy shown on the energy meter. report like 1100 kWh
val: 185 kWh
